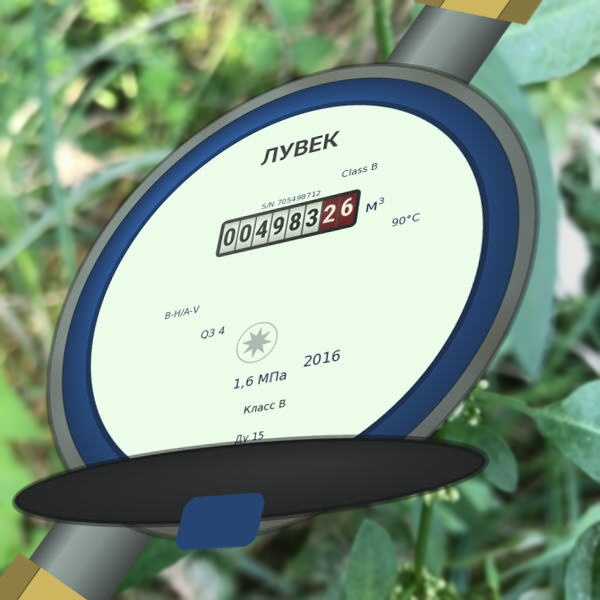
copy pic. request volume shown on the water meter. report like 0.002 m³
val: 4983.26 m³
